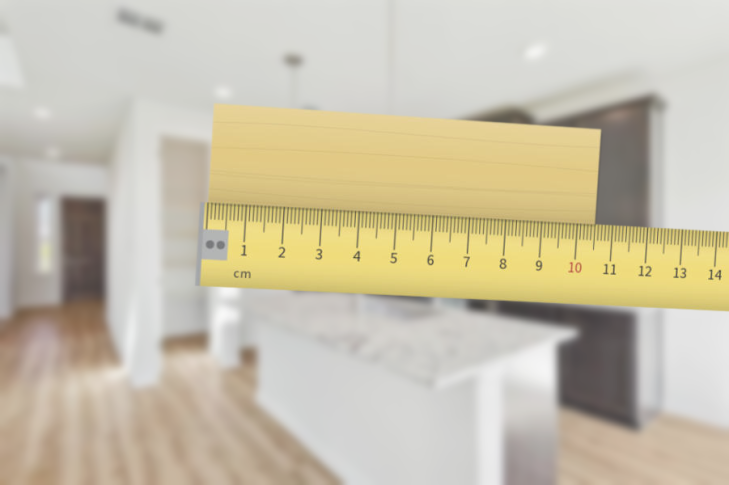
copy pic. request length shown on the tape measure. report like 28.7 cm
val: 10.5 cm
